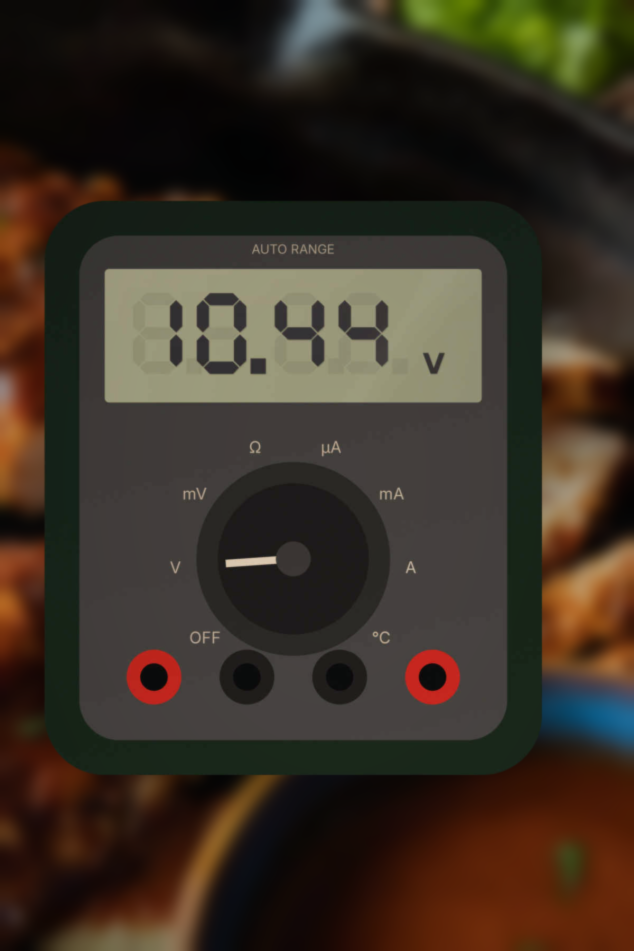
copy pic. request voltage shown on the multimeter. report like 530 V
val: 10.44 V
